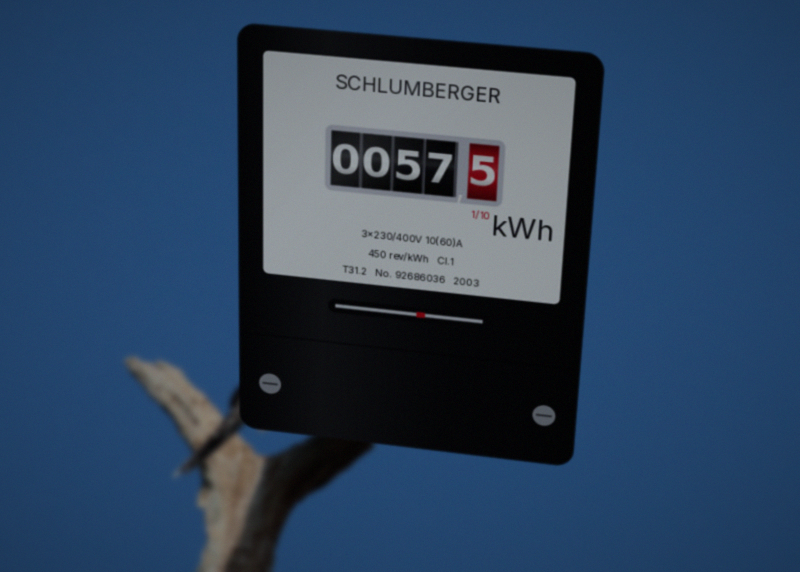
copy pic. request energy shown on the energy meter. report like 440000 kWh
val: 57.5 kWh
